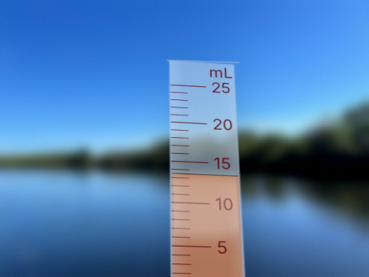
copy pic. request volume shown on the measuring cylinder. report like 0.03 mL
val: 13.5 mL
